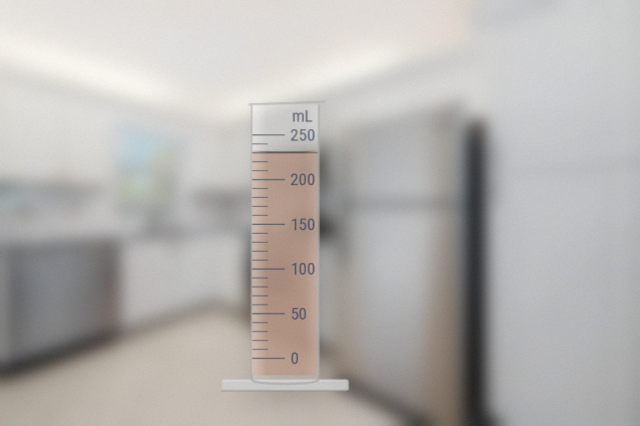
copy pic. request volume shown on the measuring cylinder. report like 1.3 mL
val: 230 mL
